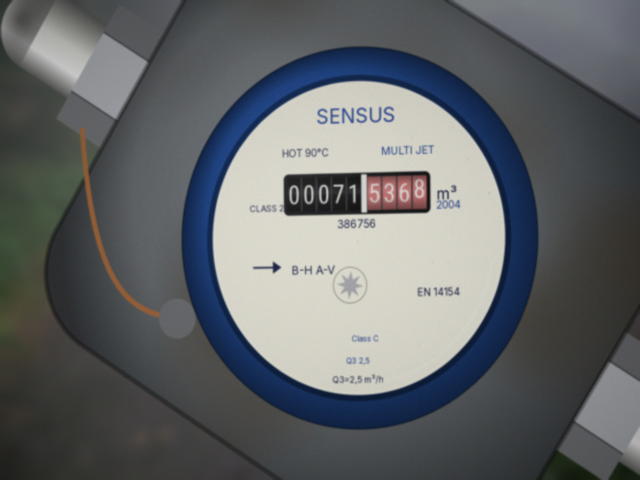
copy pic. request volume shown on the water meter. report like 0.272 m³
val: 71.5368 m³
